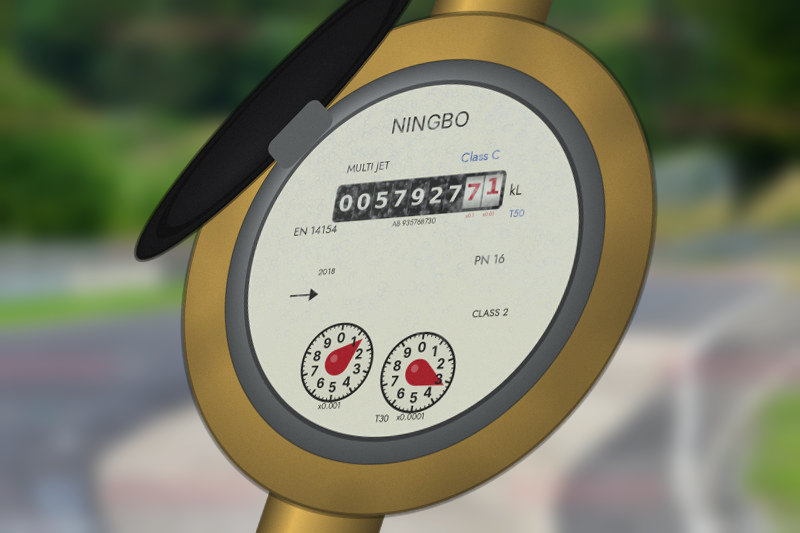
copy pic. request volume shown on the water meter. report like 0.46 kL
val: 57927.7113 kL
